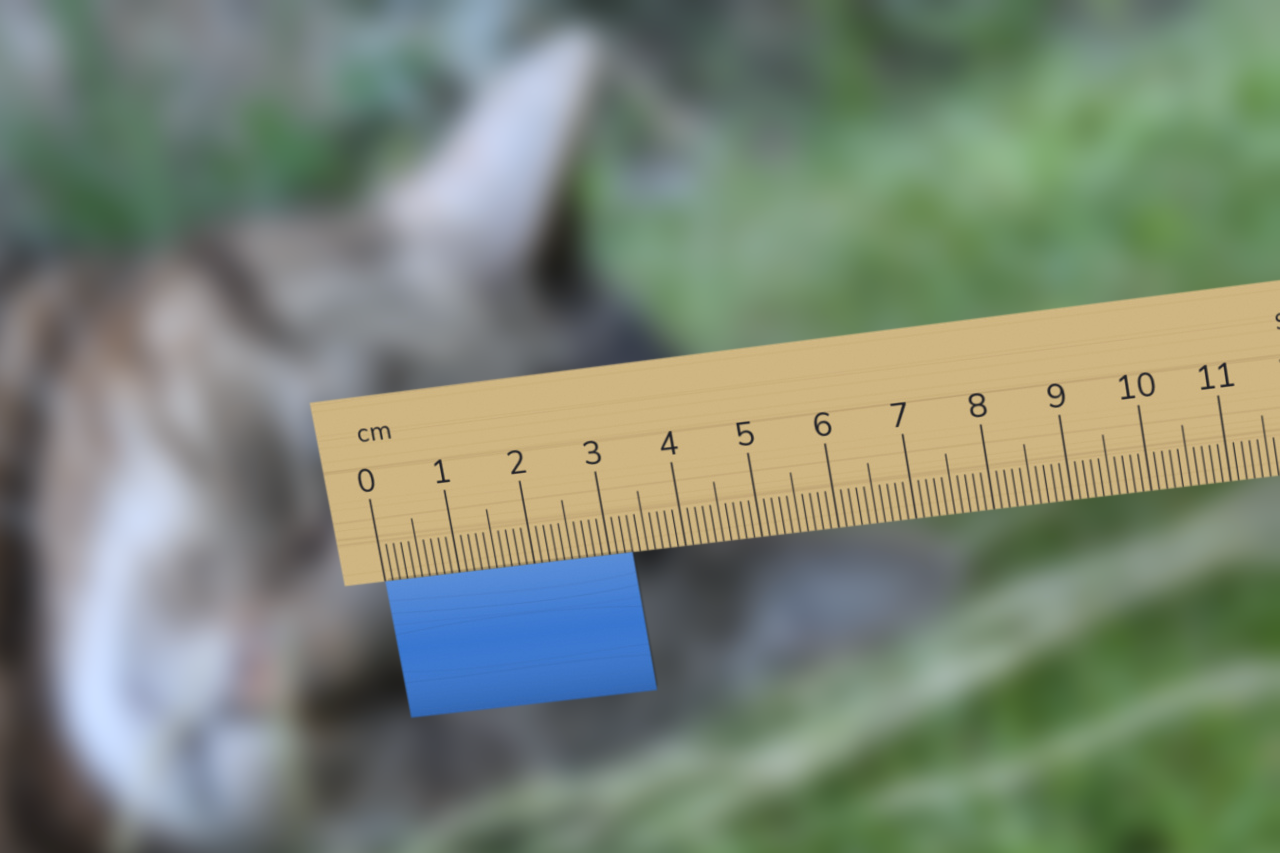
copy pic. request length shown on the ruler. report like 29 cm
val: 3.3 cm
